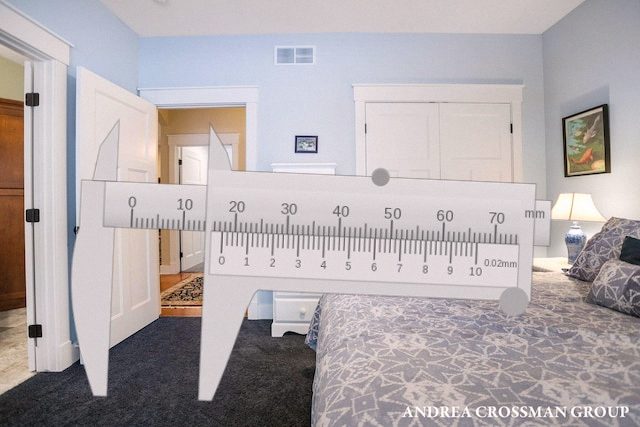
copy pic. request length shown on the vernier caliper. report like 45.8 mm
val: 17.5 mm
